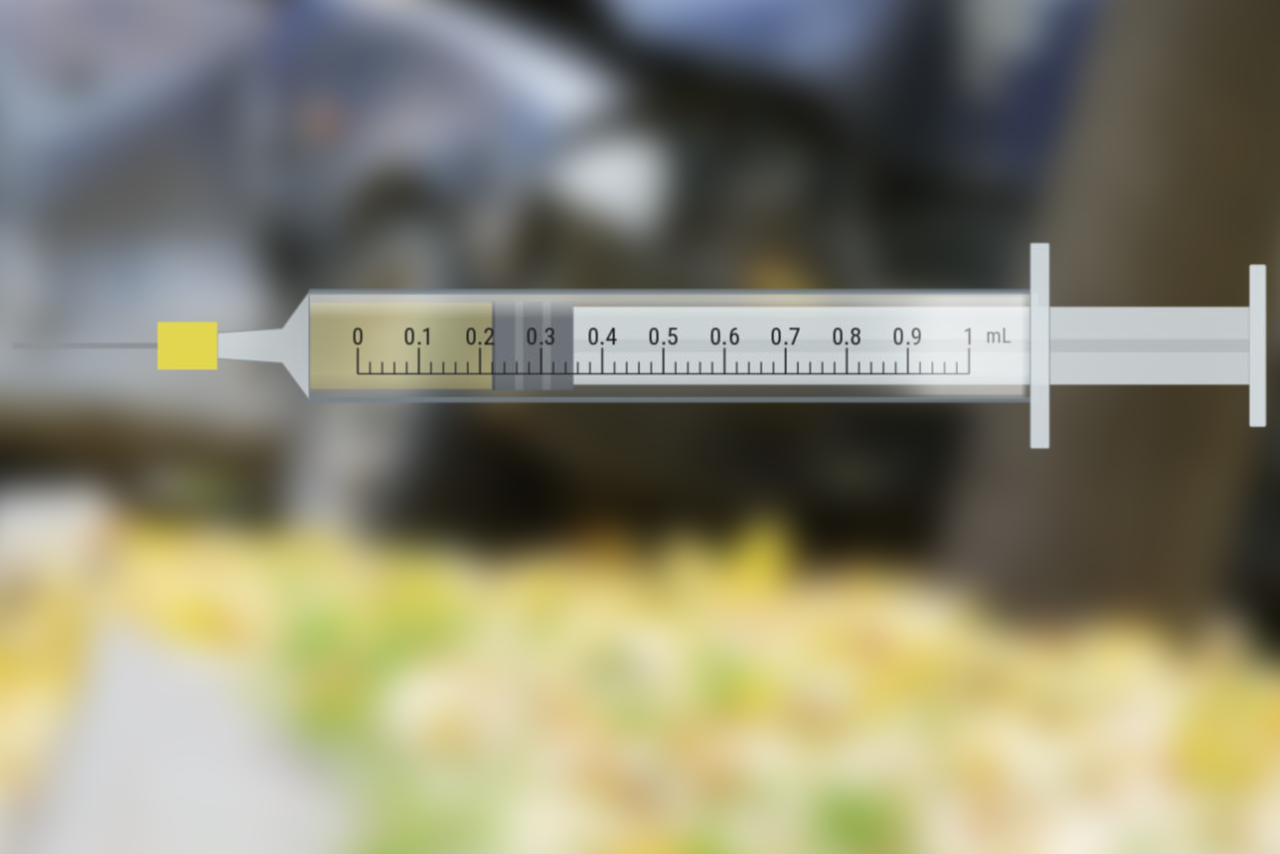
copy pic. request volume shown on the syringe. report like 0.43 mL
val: 0.22 mL
